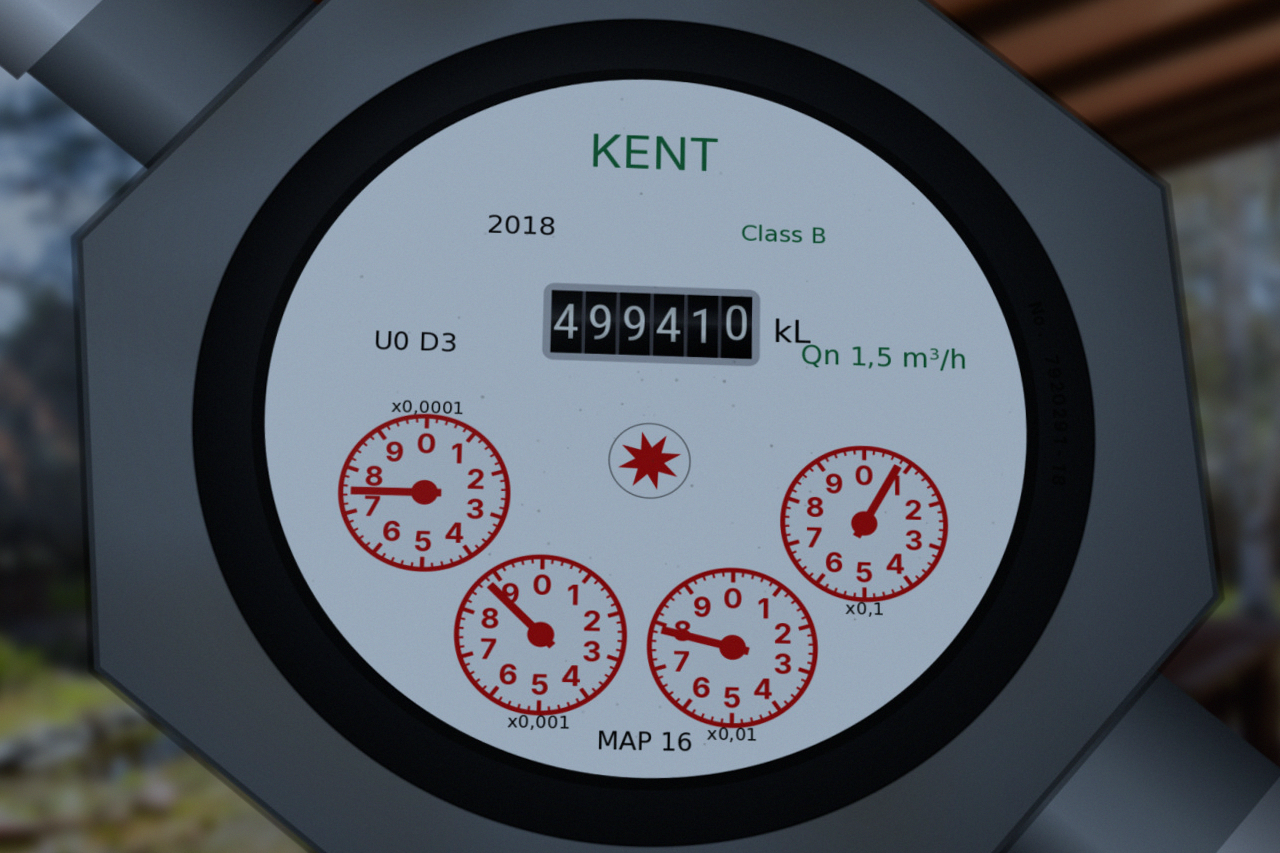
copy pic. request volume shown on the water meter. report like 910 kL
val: 499410.0787 kL
